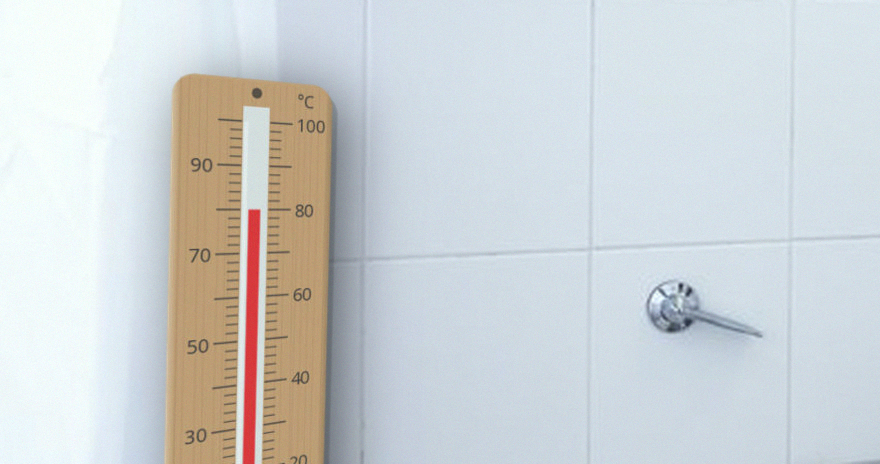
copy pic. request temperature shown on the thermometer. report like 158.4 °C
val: 80 °C
